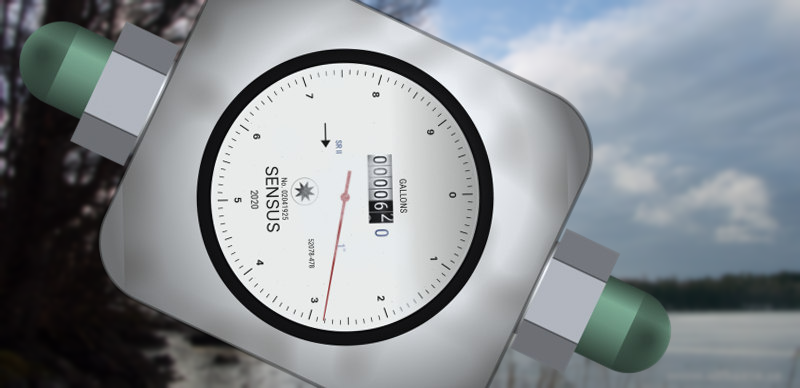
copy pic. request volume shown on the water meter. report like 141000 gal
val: 622.8 gal
